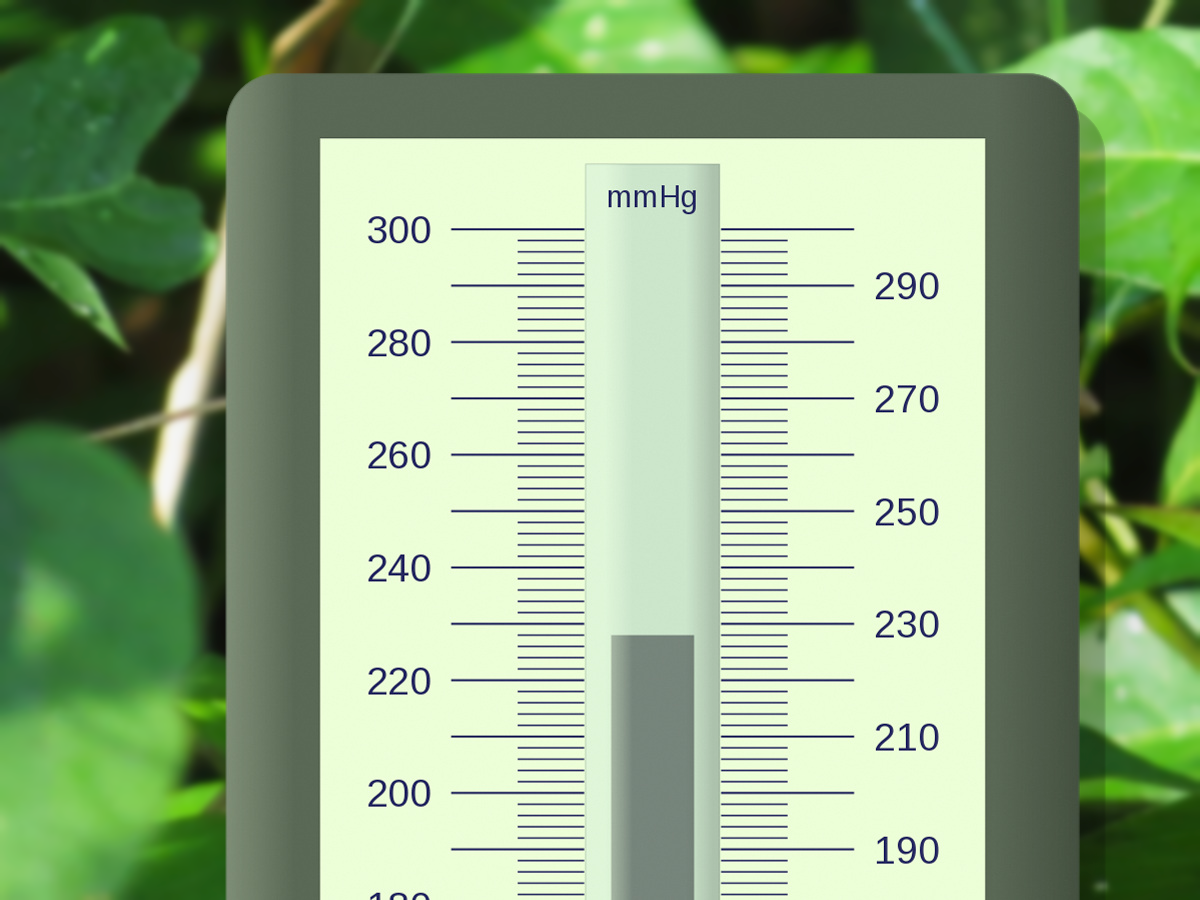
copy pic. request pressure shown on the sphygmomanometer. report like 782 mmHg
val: 228 mmHg
